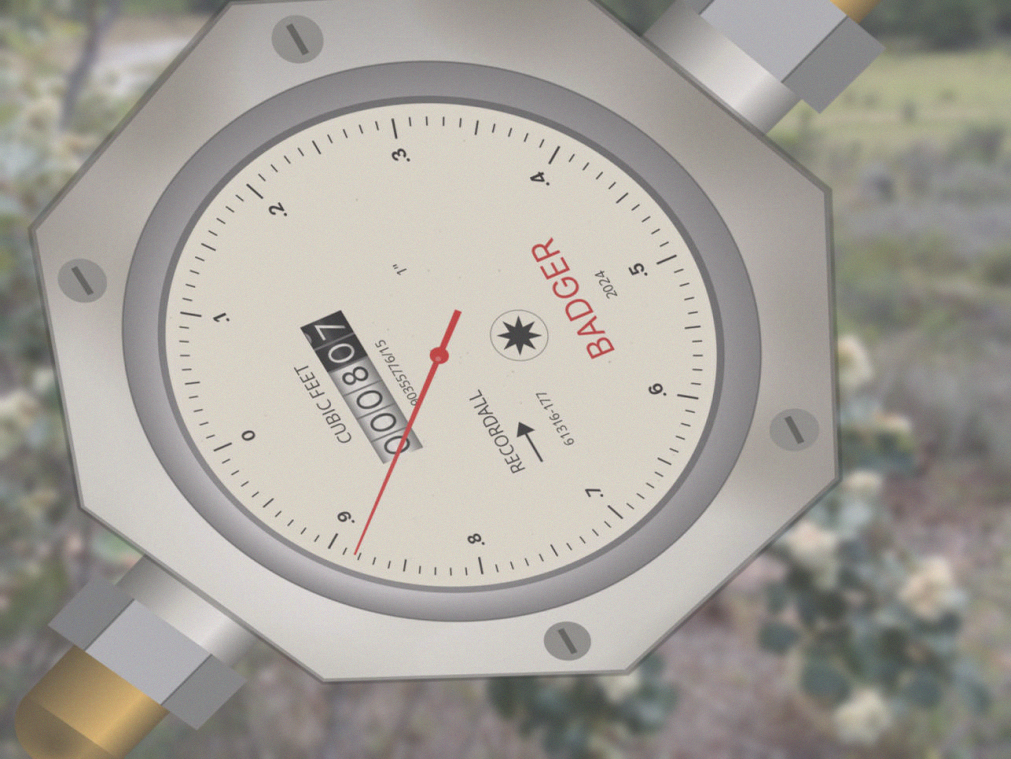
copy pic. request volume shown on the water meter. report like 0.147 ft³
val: 806.88 ft³
